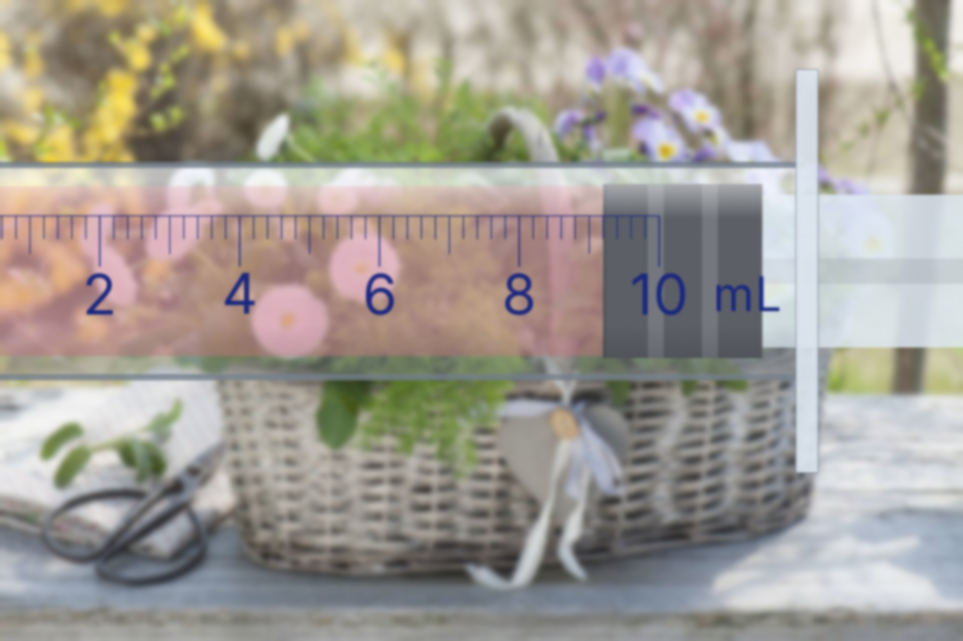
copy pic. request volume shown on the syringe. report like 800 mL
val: 9.2 mL
